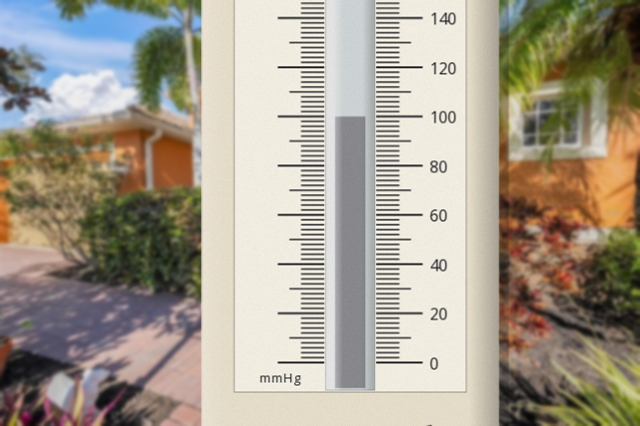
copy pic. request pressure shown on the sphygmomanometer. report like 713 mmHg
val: 100 mmHg
